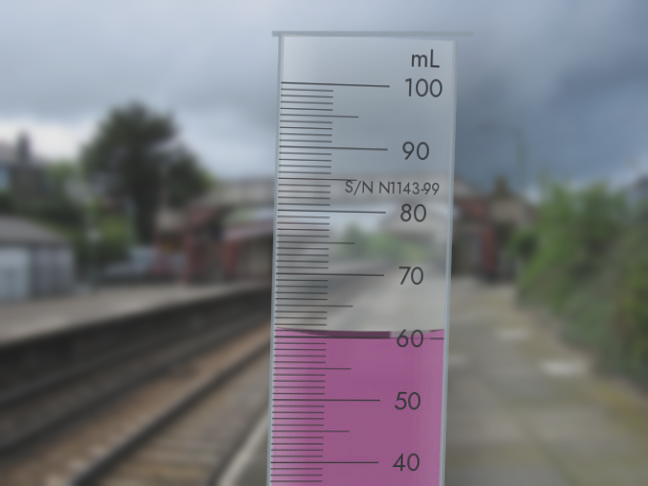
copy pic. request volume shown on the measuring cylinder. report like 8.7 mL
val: 60 mL
